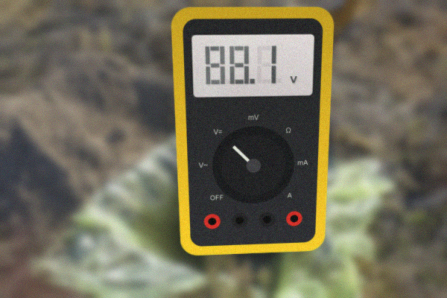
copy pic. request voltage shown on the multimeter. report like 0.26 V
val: 88.1 V
